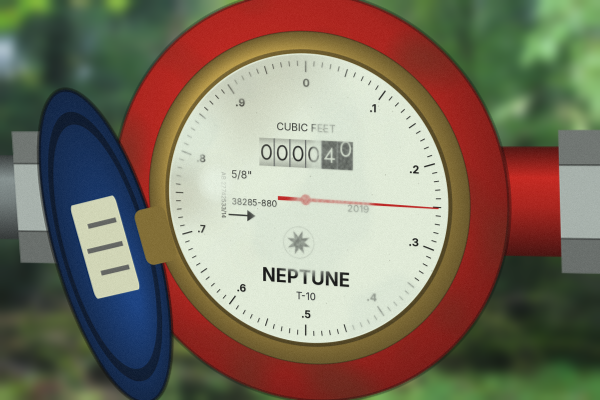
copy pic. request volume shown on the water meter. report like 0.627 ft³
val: 40.25 ft³
